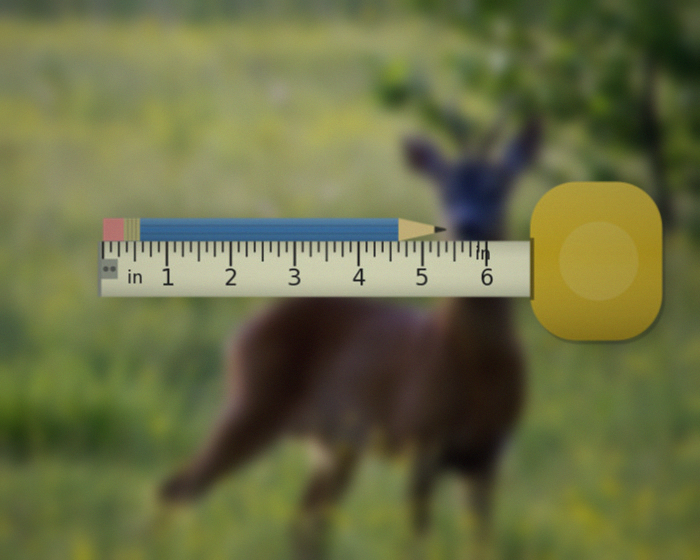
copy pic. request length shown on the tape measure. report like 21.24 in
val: 5.375 in
